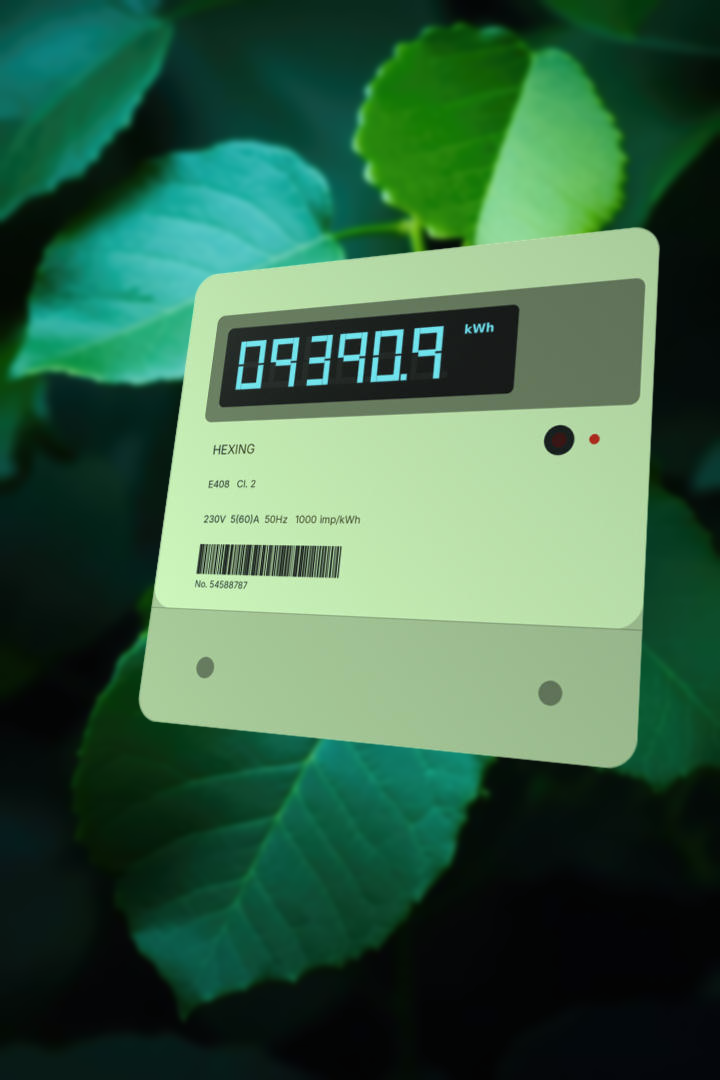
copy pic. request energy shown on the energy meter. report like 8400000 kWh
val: 9390.9 kWh
